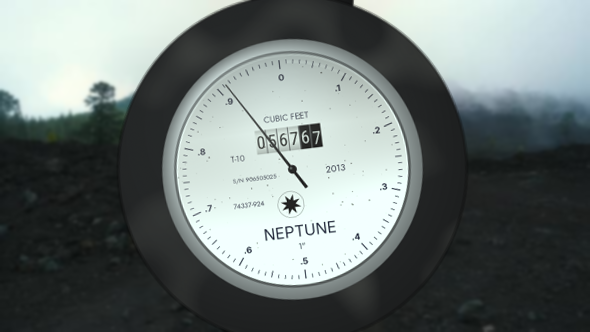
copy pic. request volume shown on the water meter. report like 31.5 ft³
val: 56766.91 ft³
